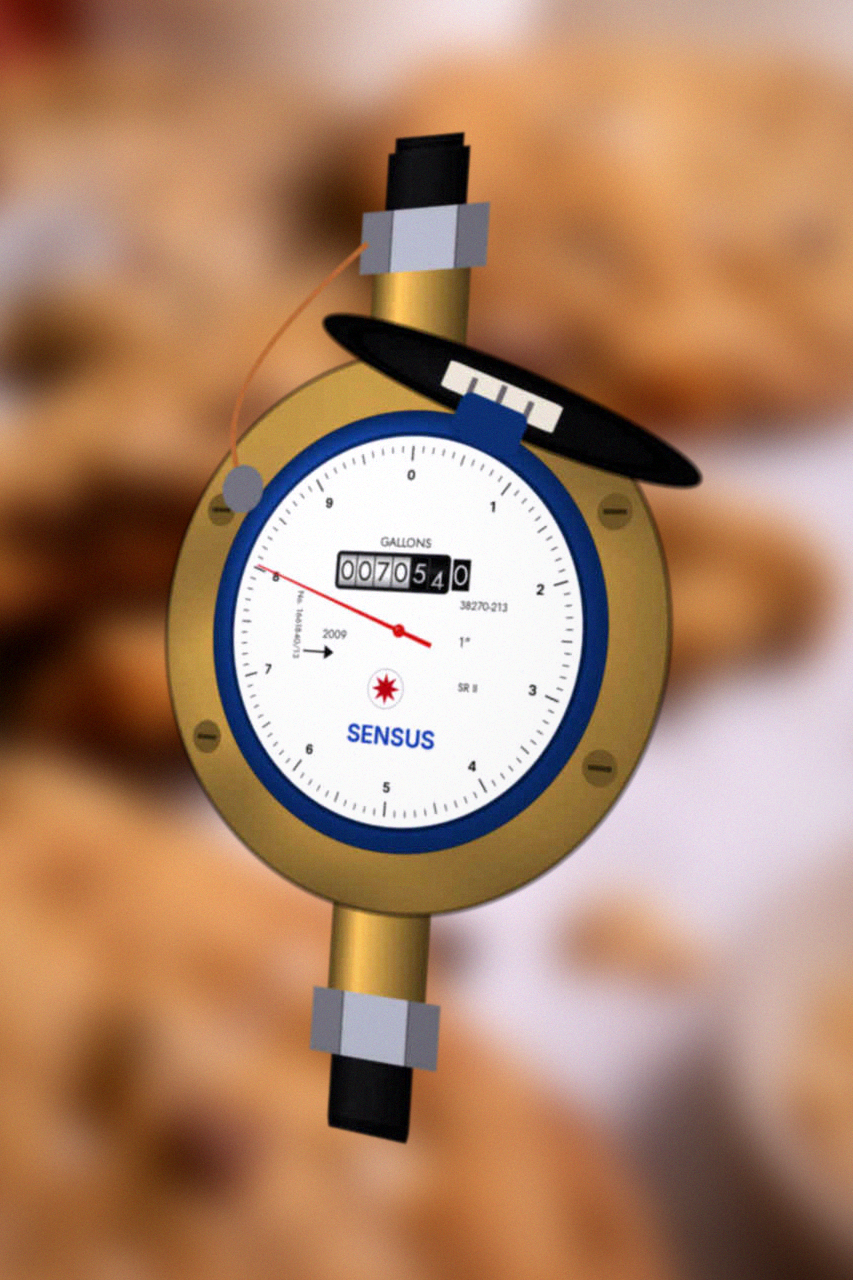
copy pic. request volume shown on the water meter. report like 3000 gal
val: 70538.0 gal
